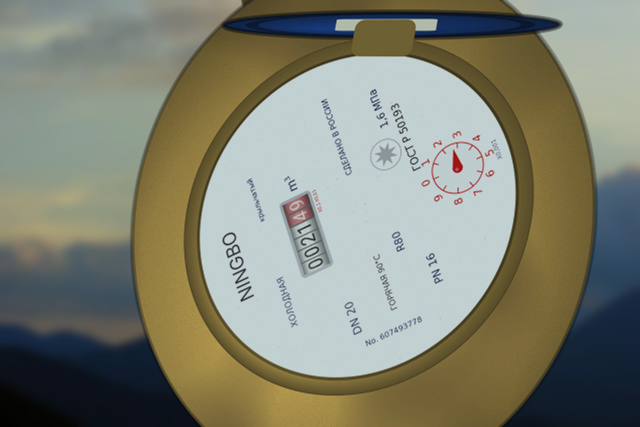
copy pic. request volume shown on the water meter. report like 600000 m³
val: 21.492 m³
